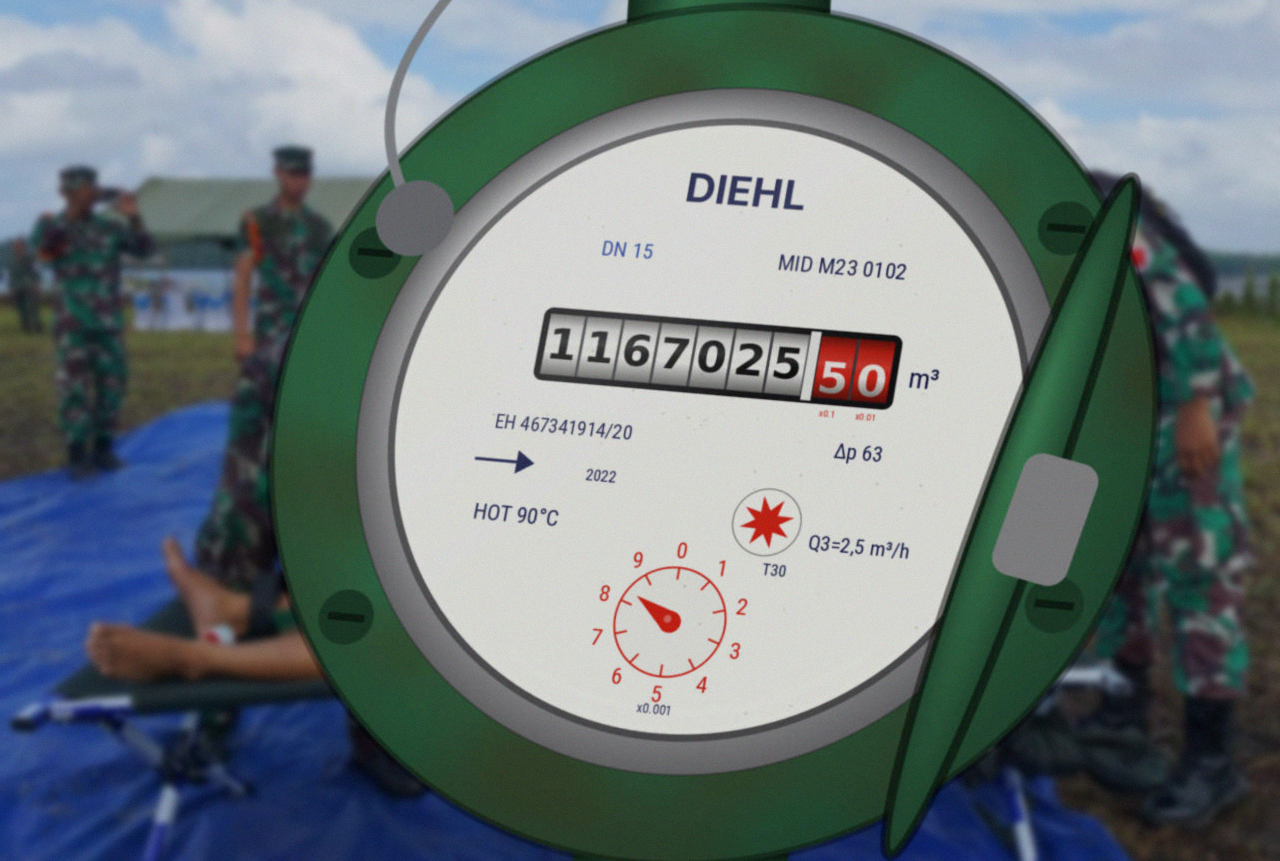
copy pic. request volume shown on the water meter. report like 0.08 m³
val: 1167025.498 m³
